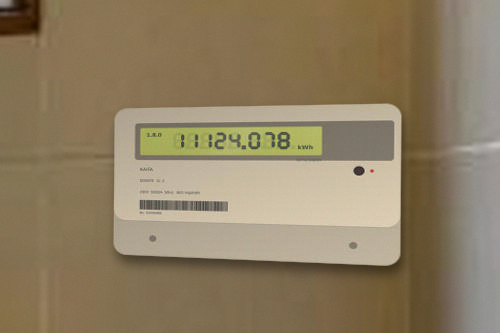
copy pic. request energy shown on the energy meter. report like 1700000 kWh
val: 11124.078 kWh
